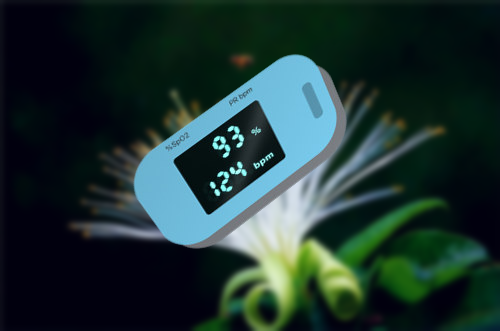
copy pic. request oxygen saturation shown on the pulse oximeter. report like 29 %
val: 93 %
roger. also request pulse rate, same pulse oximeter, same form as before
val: 124 bpm
